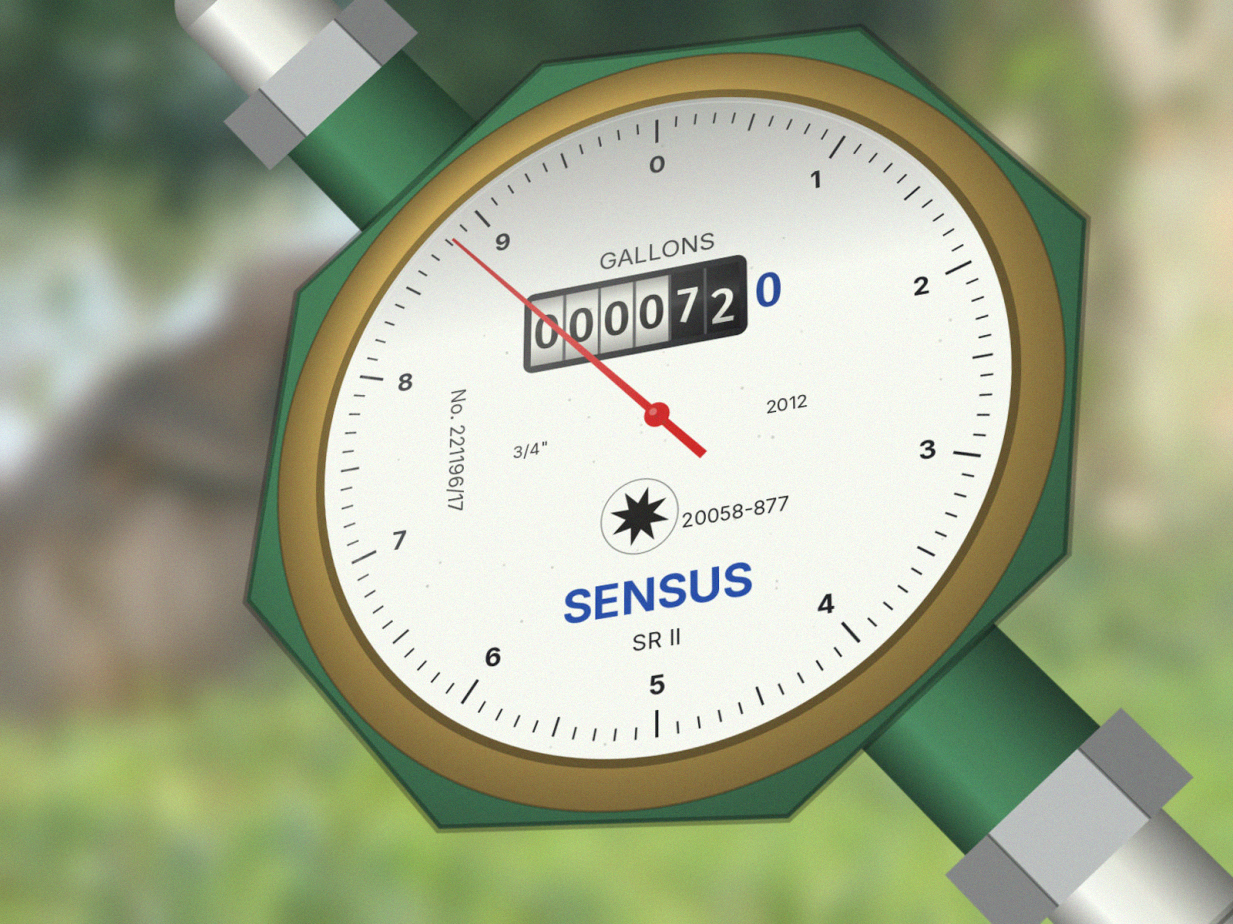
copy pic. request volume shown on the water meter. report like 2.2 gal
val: 718.8 gal
